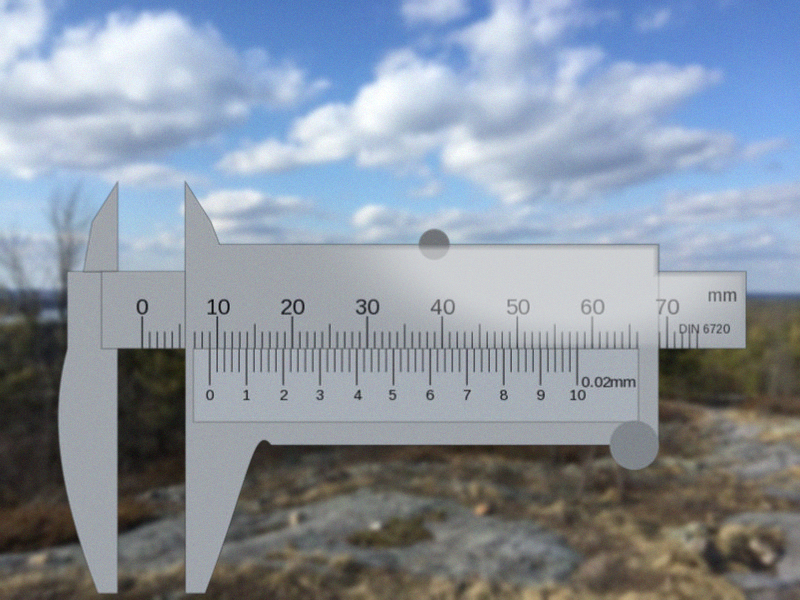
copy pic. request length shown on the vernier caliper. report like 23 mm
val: 9.0 mm
